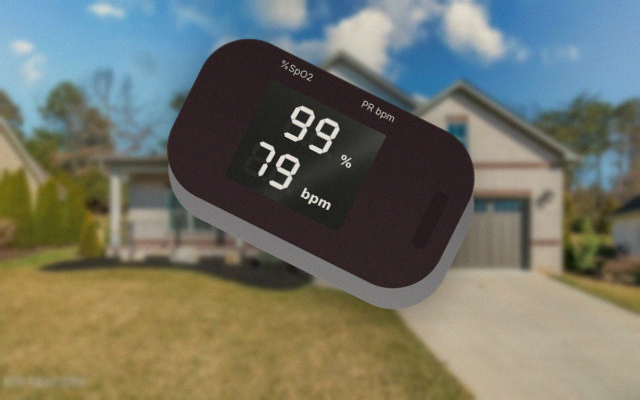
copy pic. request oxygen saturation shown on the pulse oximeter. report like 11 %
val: 99 %
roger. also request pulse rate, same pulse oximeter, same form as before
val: 79 bpm
